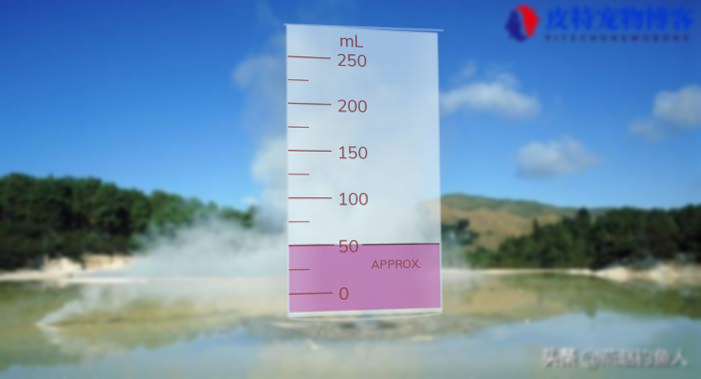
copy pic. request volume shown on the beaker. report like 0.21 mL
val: 50 mL
